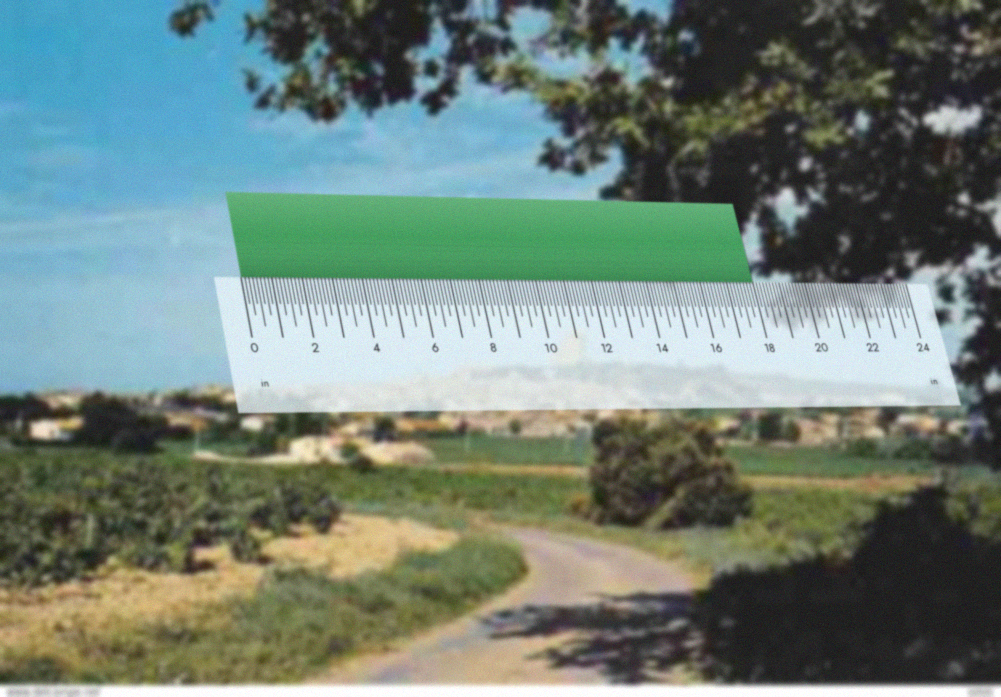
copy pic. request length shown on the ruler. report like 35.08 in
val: 18 in
